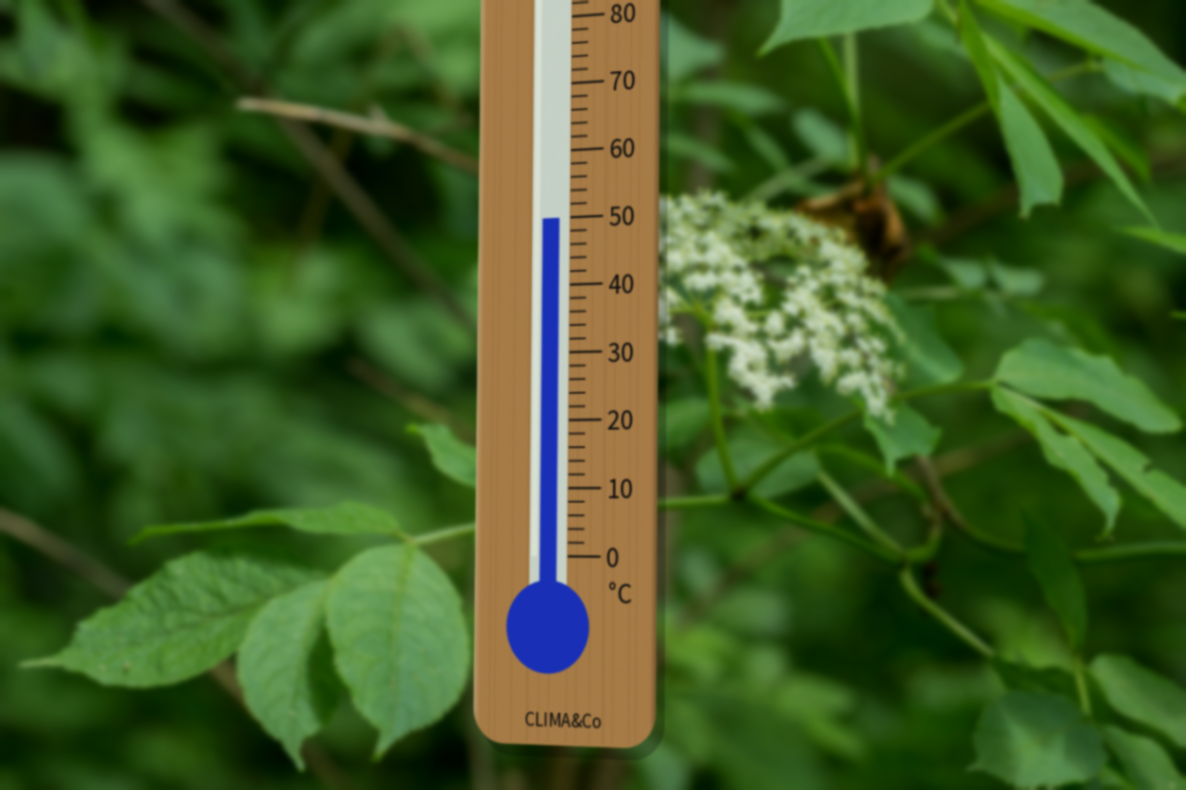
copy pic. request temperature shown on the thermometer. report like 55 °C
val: 50 °C
